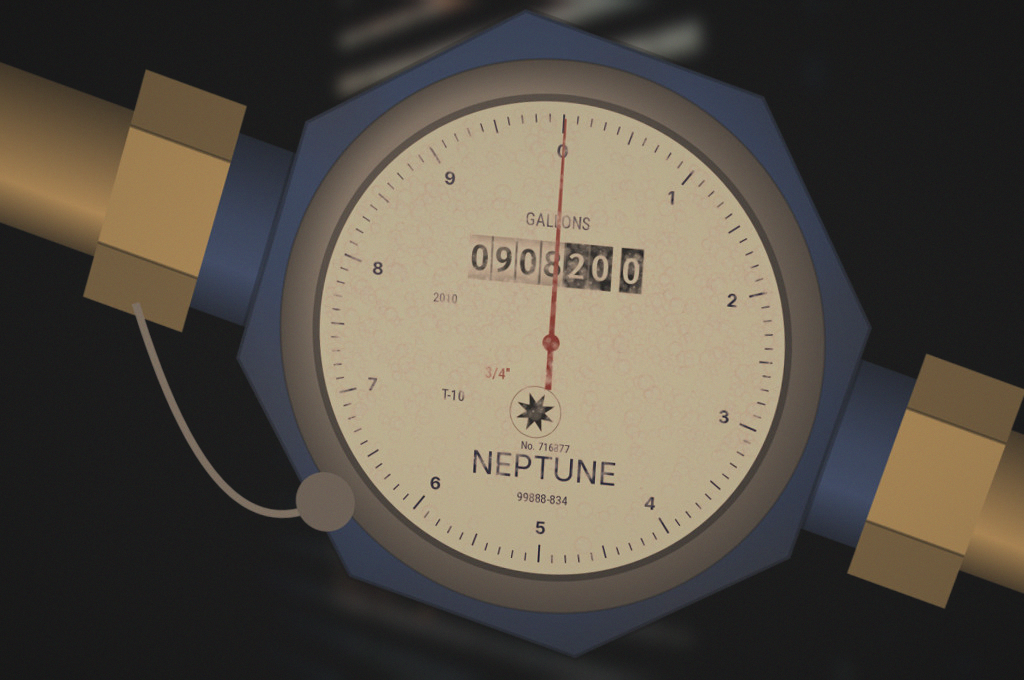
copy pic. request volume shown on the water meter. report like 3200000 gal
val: 908200.0 gal
